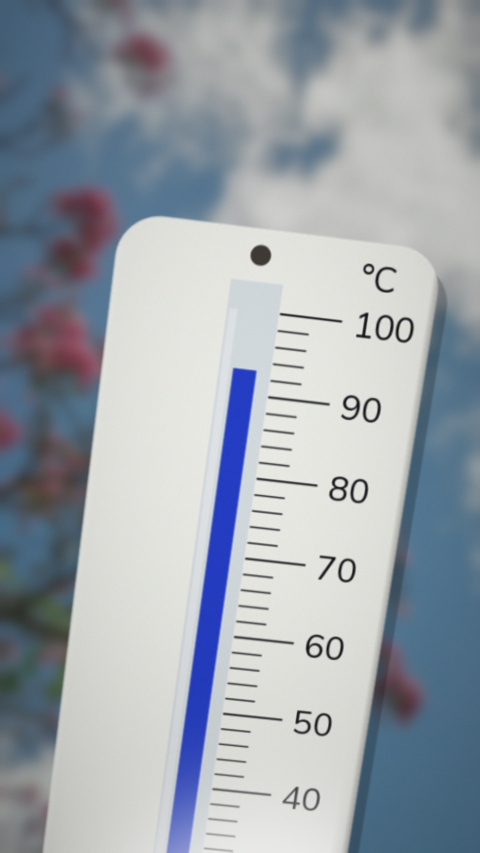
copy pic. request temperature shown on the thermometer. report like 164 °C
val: 93 °C
